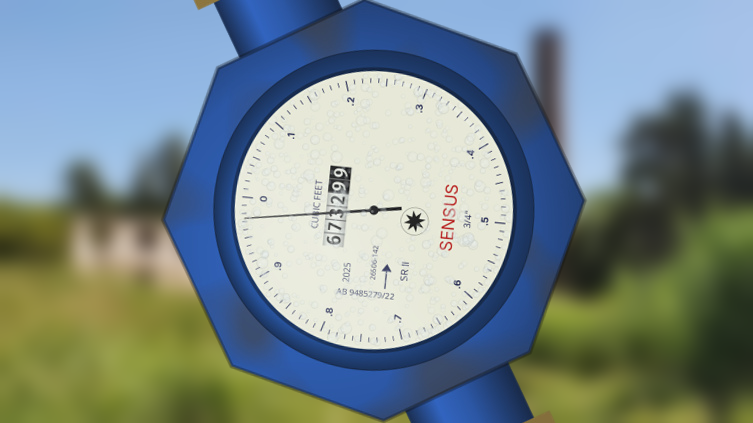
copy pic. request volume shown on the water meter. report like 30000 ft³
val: 673298.97 ft³
